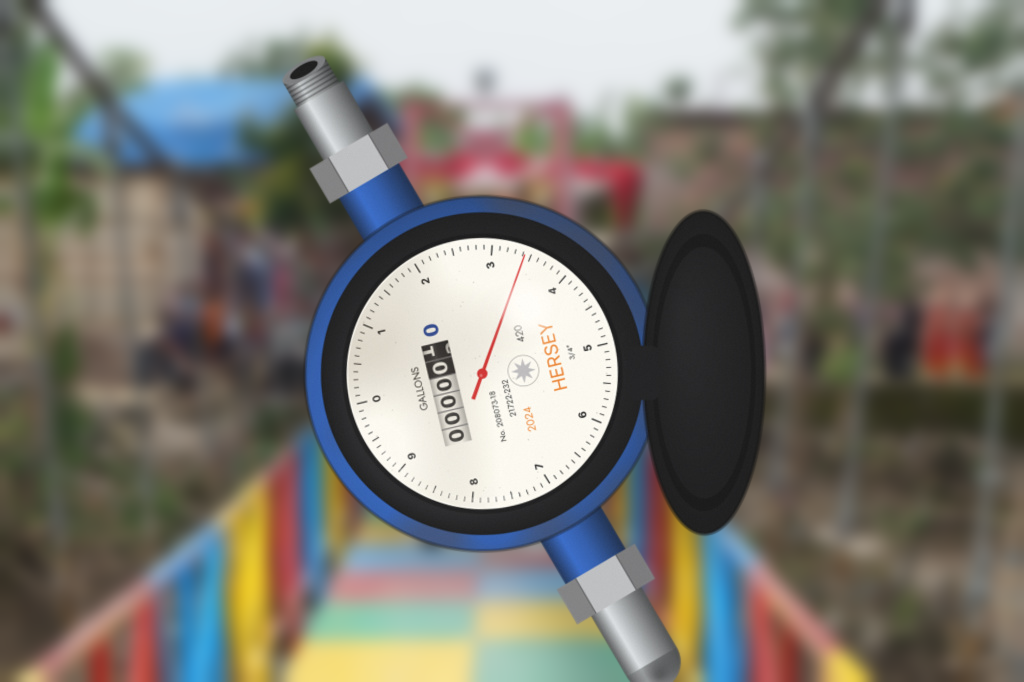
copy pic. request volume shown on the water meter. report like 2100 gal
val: 13.4 gal
